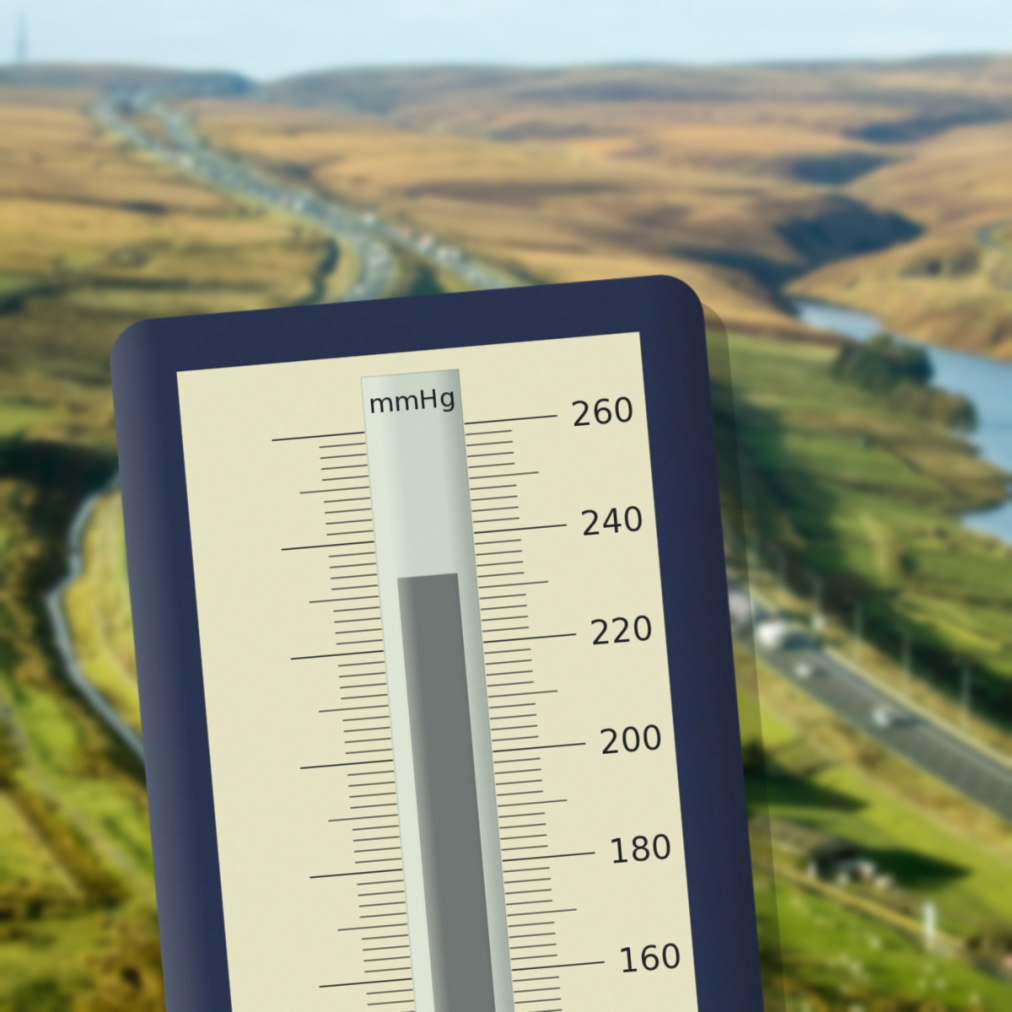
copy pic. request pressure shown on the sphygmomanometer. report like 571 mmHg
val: 233 mmHg
